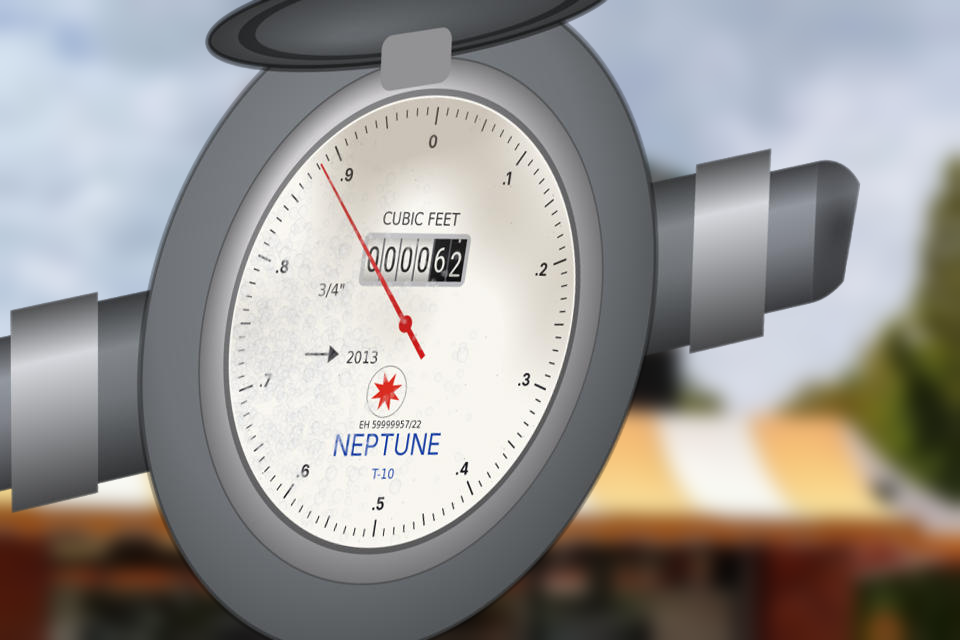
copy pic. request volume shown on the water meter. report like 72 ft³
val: 61.88 ft³
